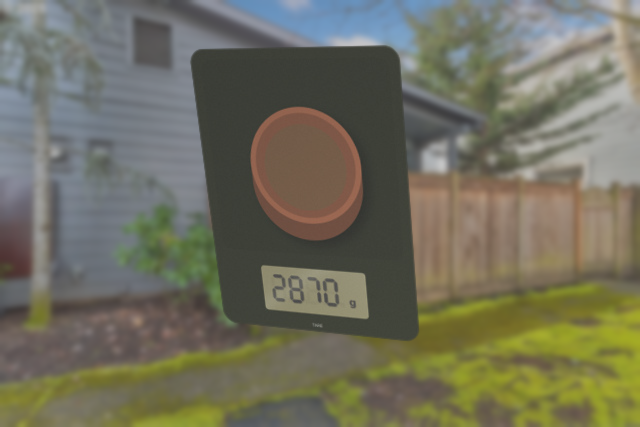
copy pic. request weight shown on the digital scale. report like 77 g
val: 2870 g
